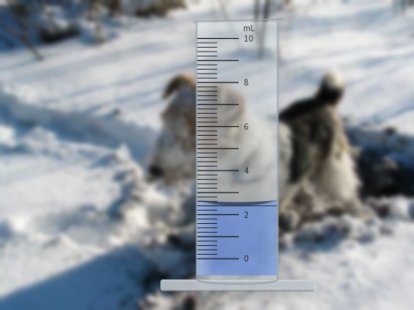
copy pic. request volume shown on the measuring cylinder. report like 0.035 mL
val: 2.4 mL
